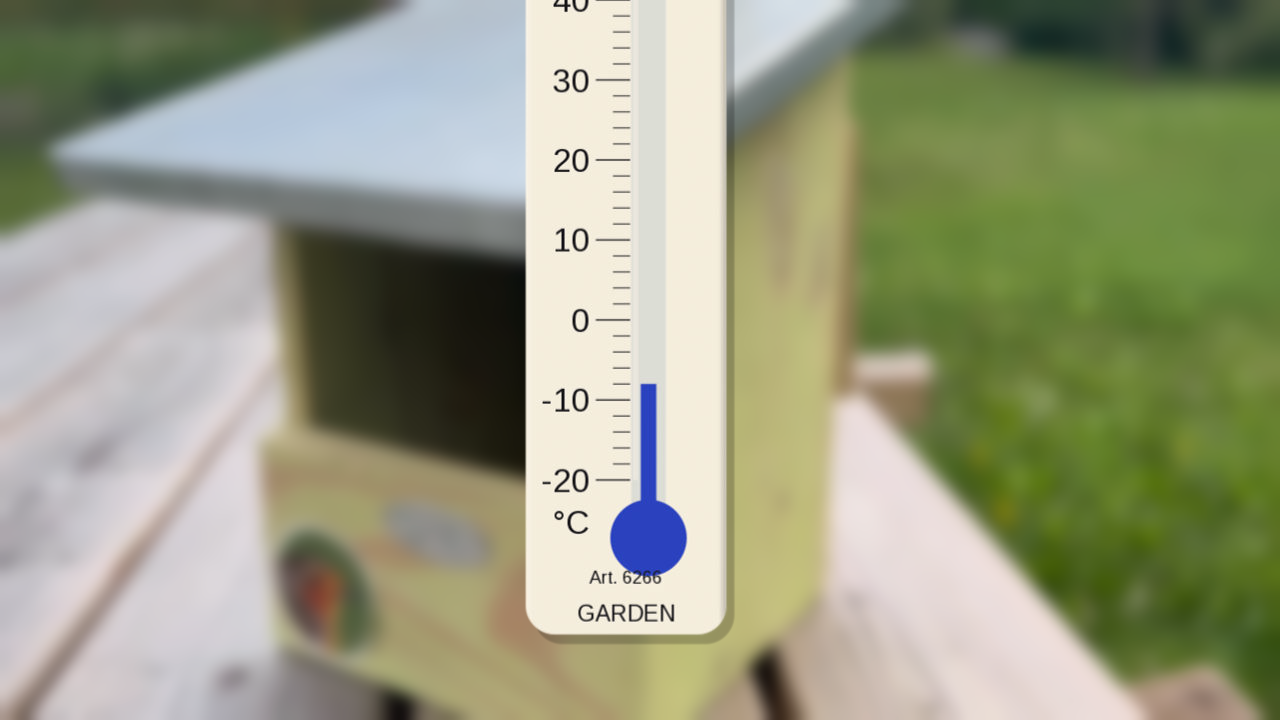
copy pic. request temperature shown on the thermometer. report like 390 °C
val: -8 °C
